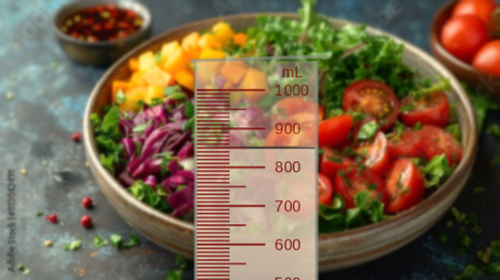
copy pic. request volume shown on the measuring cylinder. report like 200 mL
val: 850 mL
